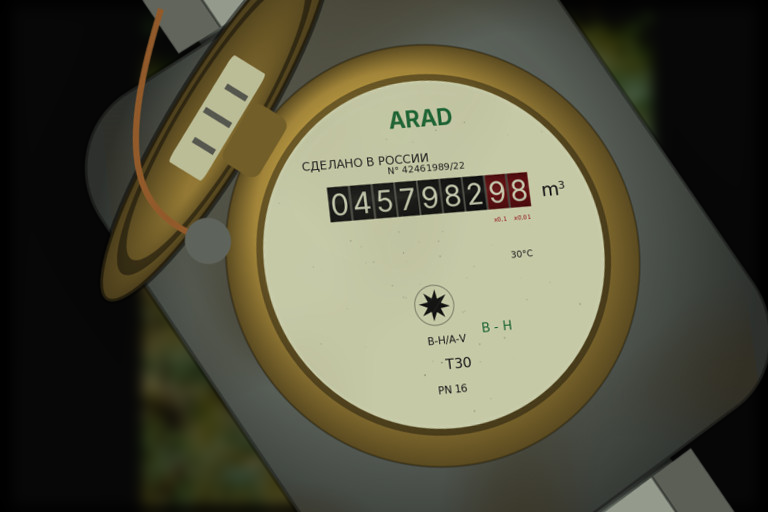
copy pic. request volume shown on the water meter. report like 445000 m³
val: 457982.98 m³
